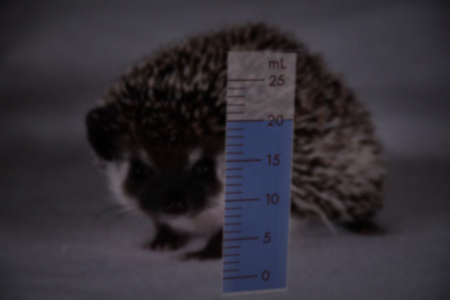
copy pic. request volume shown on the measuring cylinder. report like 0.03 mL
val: 20 mL
